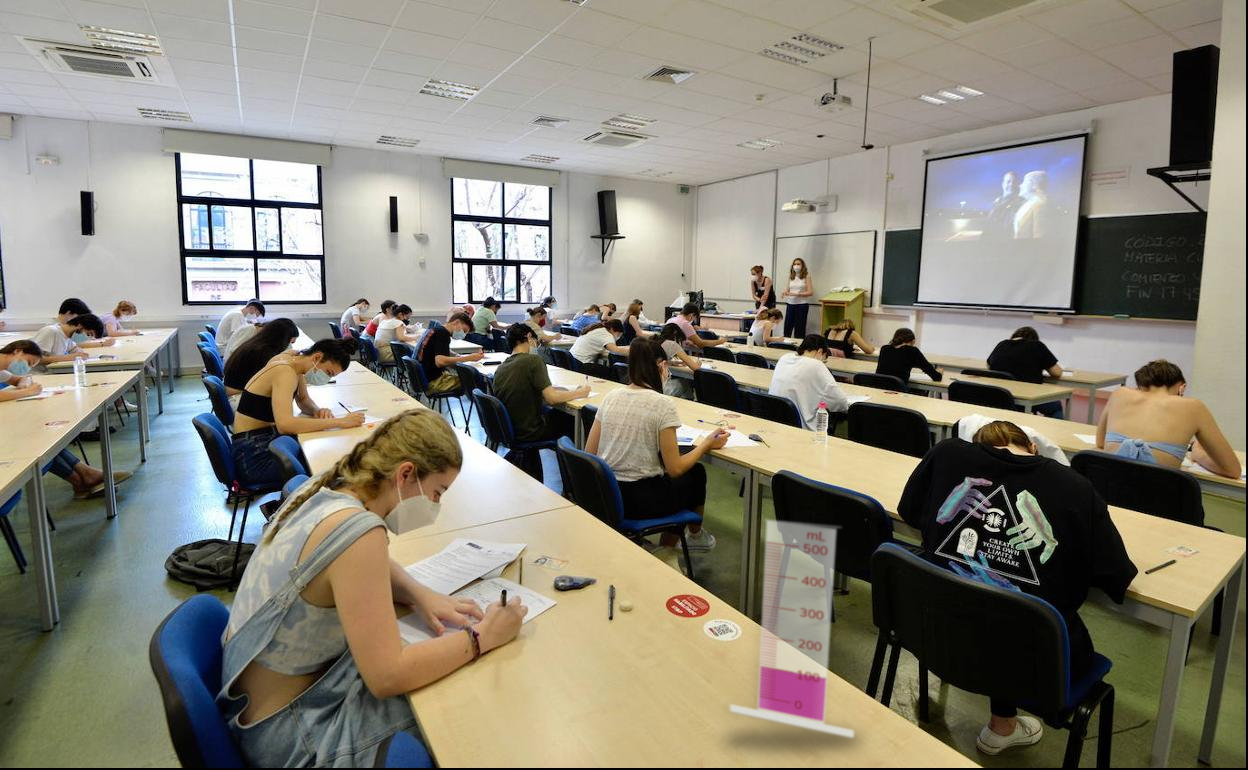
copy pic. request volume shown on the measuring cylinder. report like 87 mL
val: 100 mL
